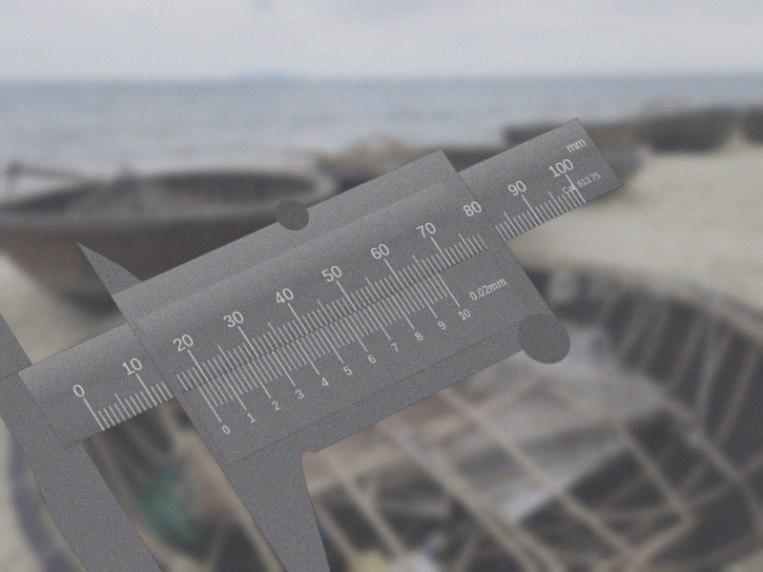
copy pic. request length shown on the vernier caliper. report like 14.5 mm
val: 18.0 mm
